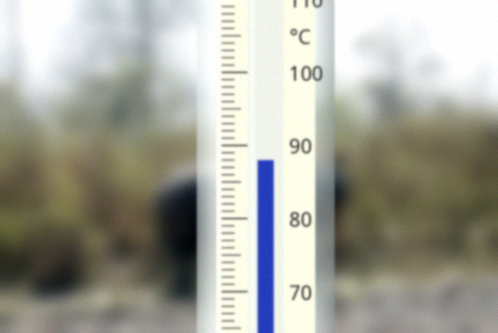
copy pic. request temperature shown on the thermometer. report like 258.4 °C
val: 88 °C
